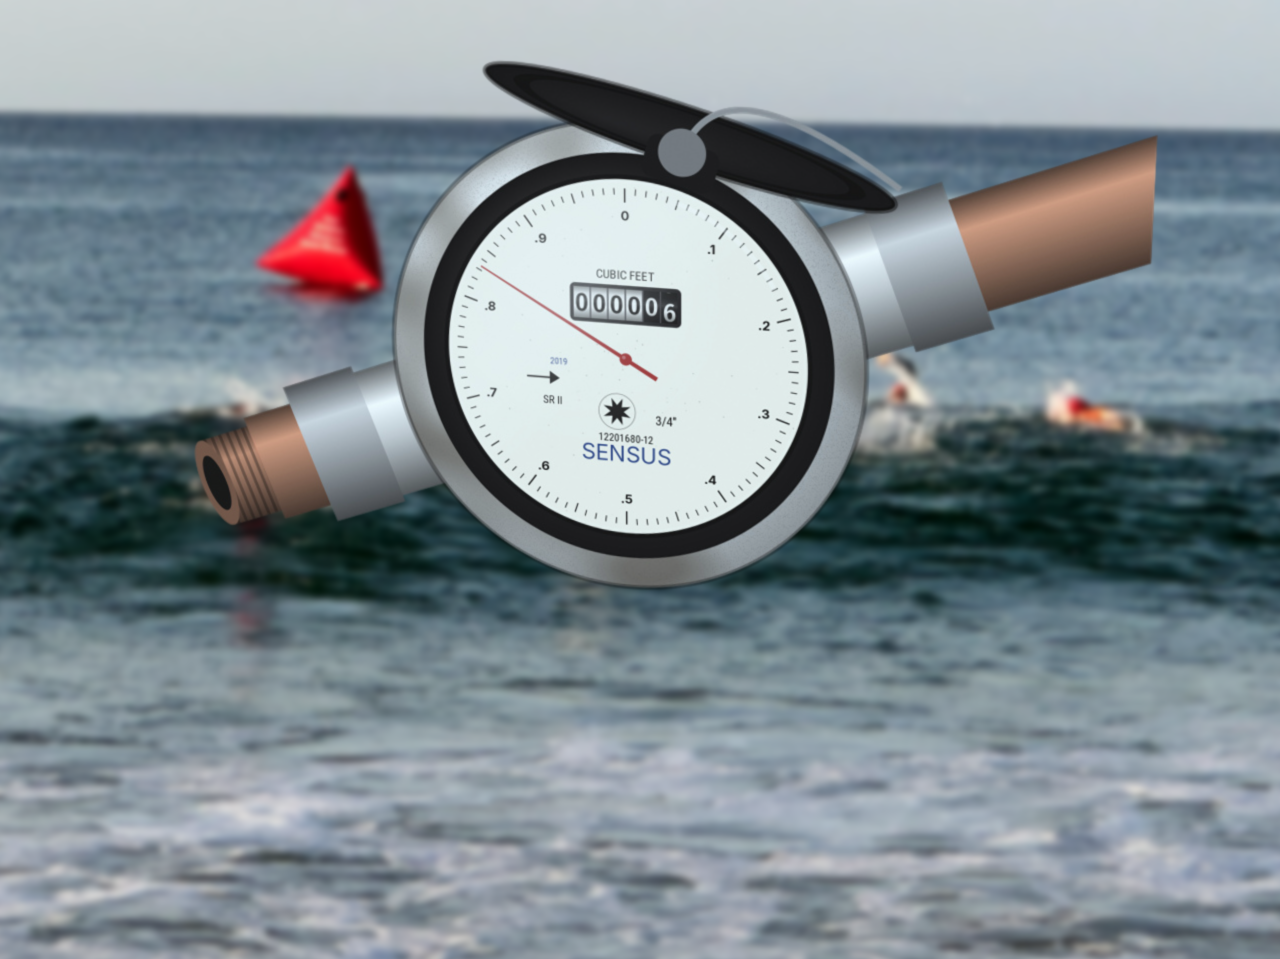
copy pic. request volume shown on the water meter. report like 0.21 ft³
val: 5.83 ft³
